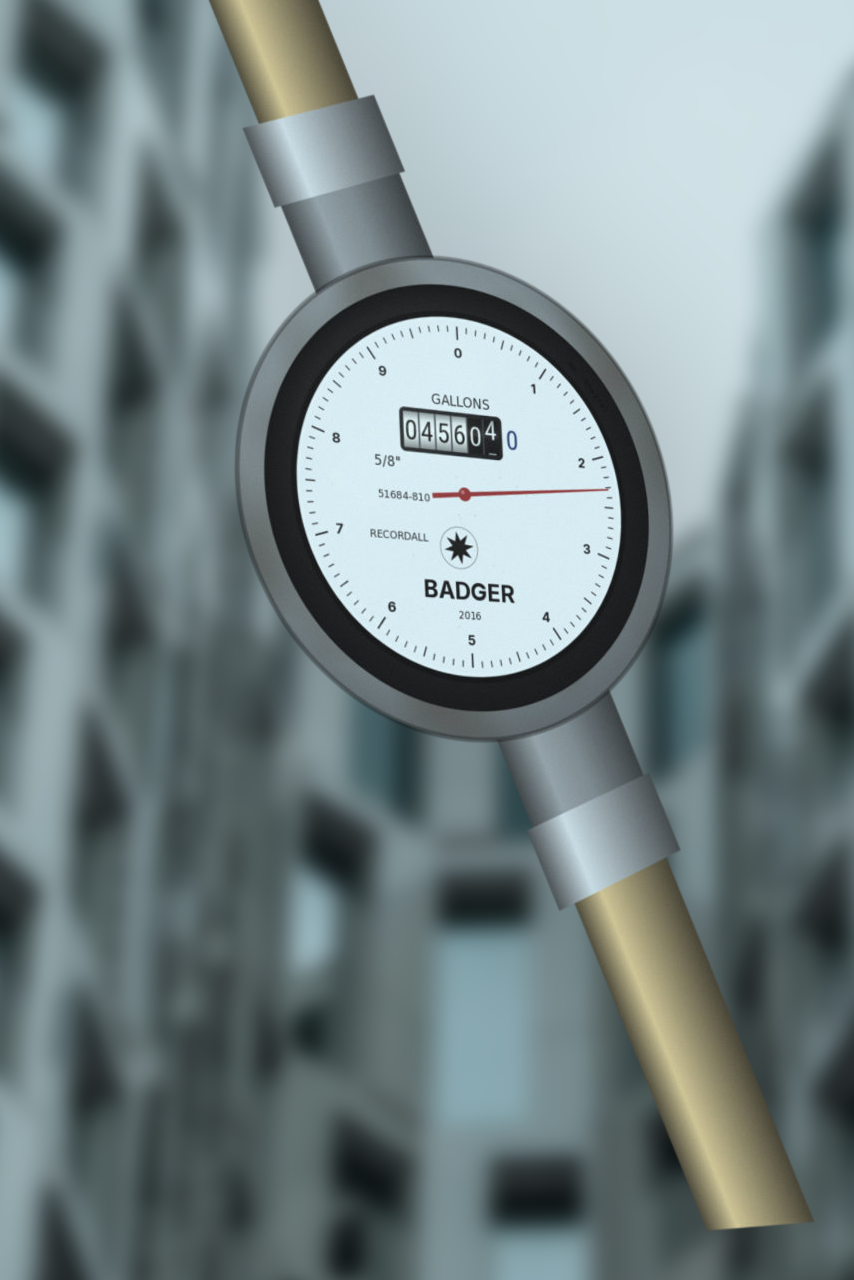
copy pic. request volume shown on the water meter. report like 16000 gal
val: 456042.3 gal
